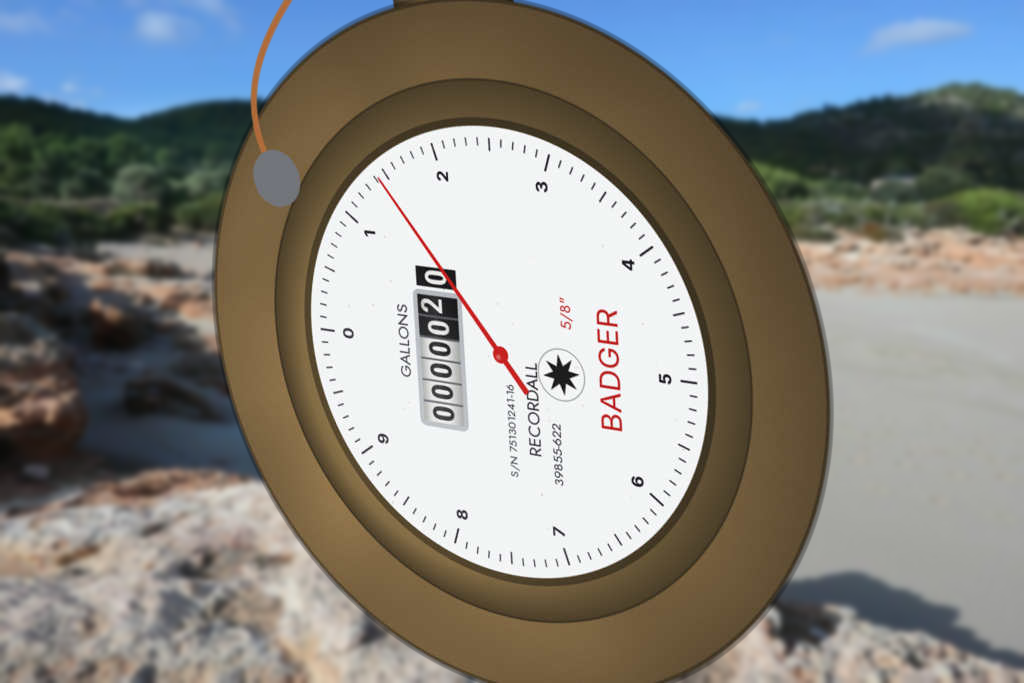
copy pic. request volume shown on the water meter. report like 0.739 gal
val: 21.4 gal
